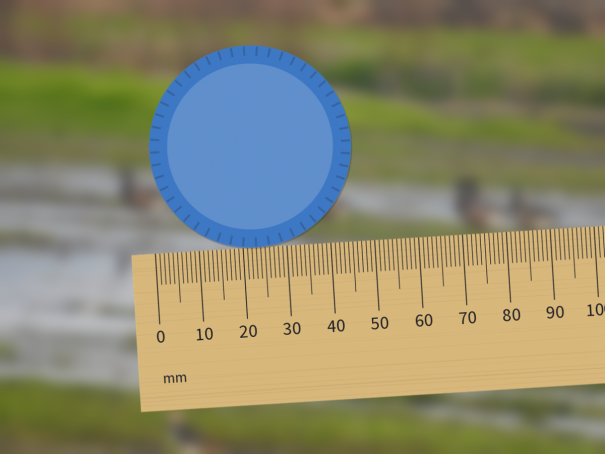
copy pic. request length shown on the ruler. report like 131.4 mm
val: 46 mm
